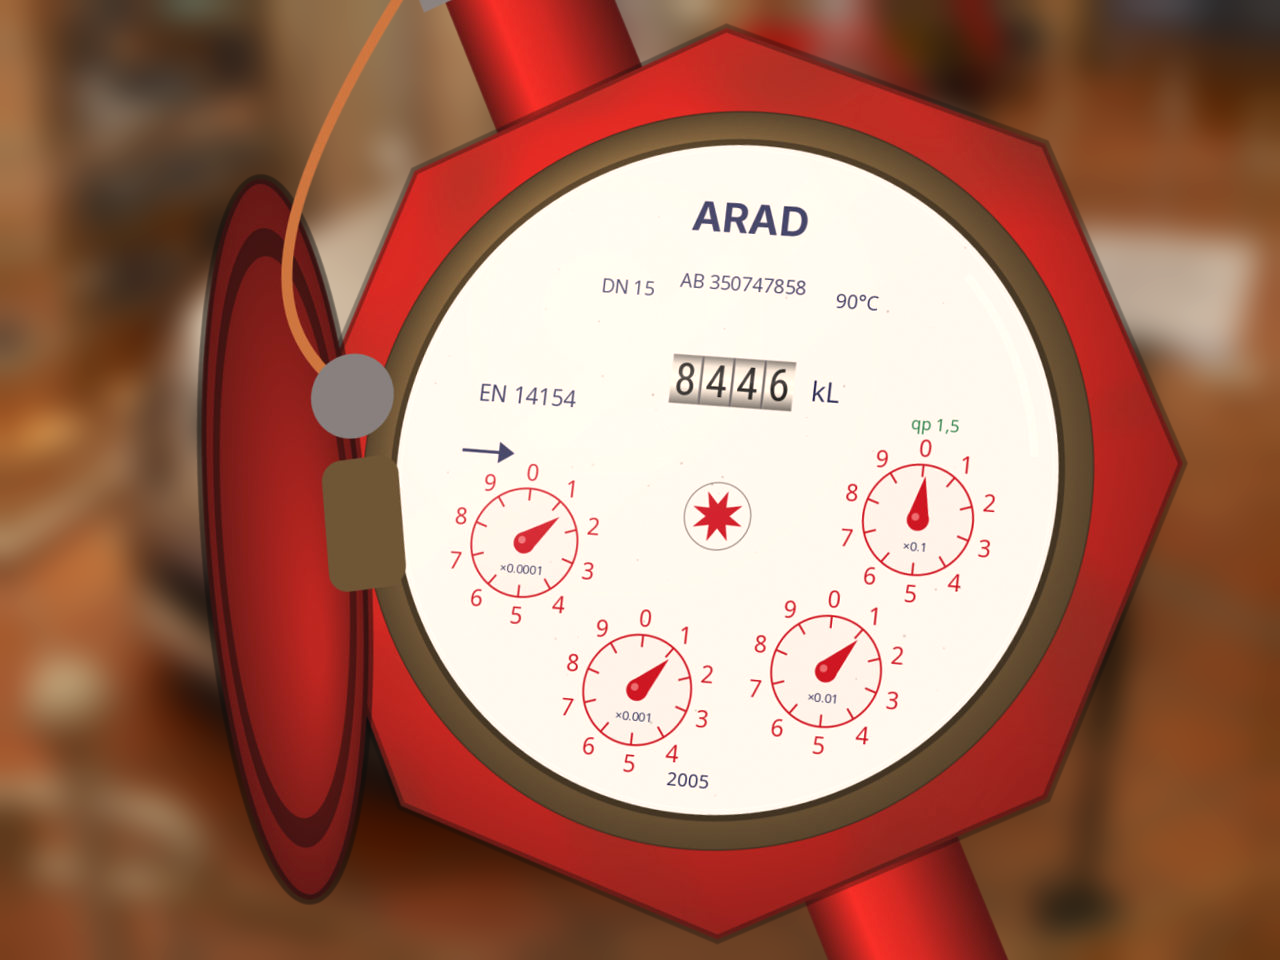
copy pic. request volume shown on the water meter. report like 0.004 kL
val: 8446.0111 kL
